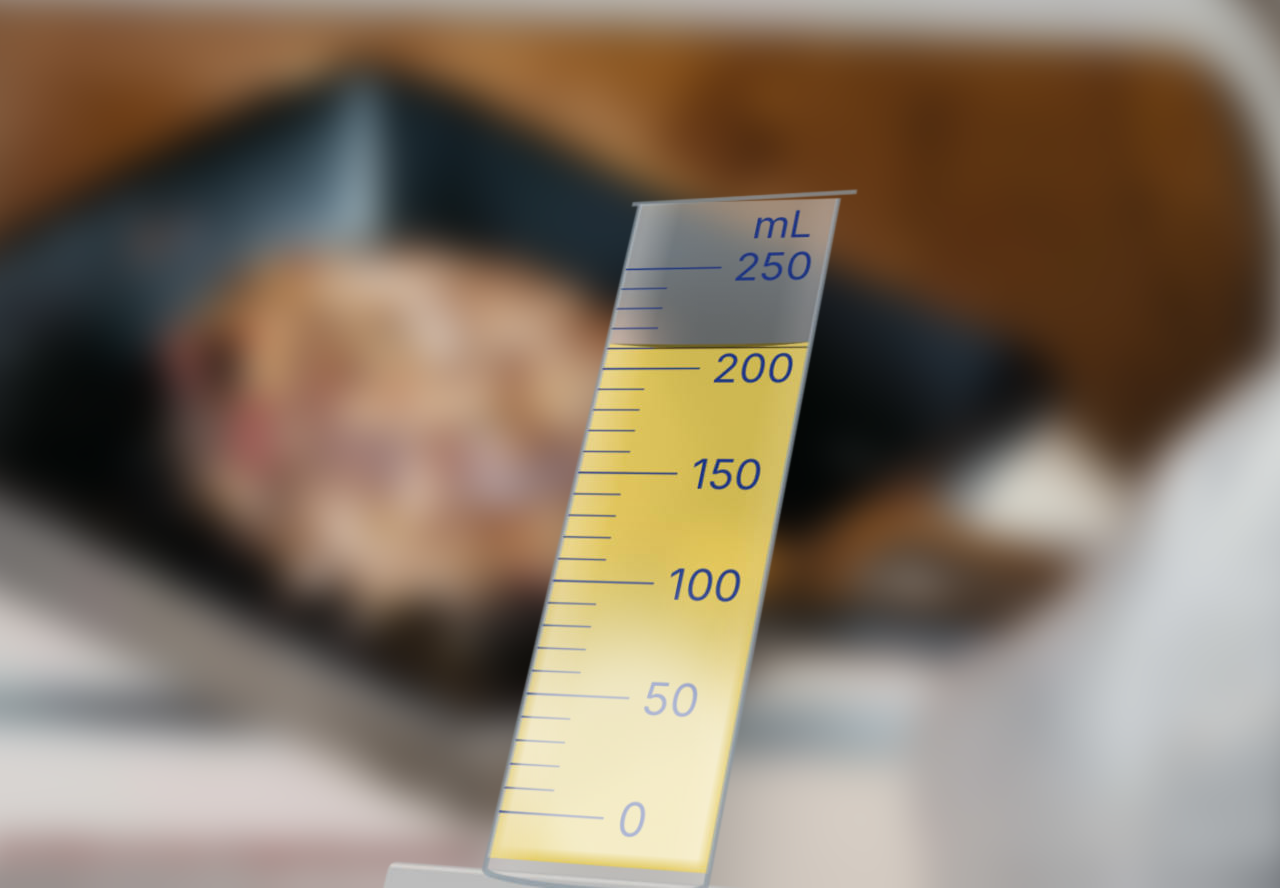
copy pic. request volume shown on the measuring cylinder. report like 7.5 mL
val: 210 mL
